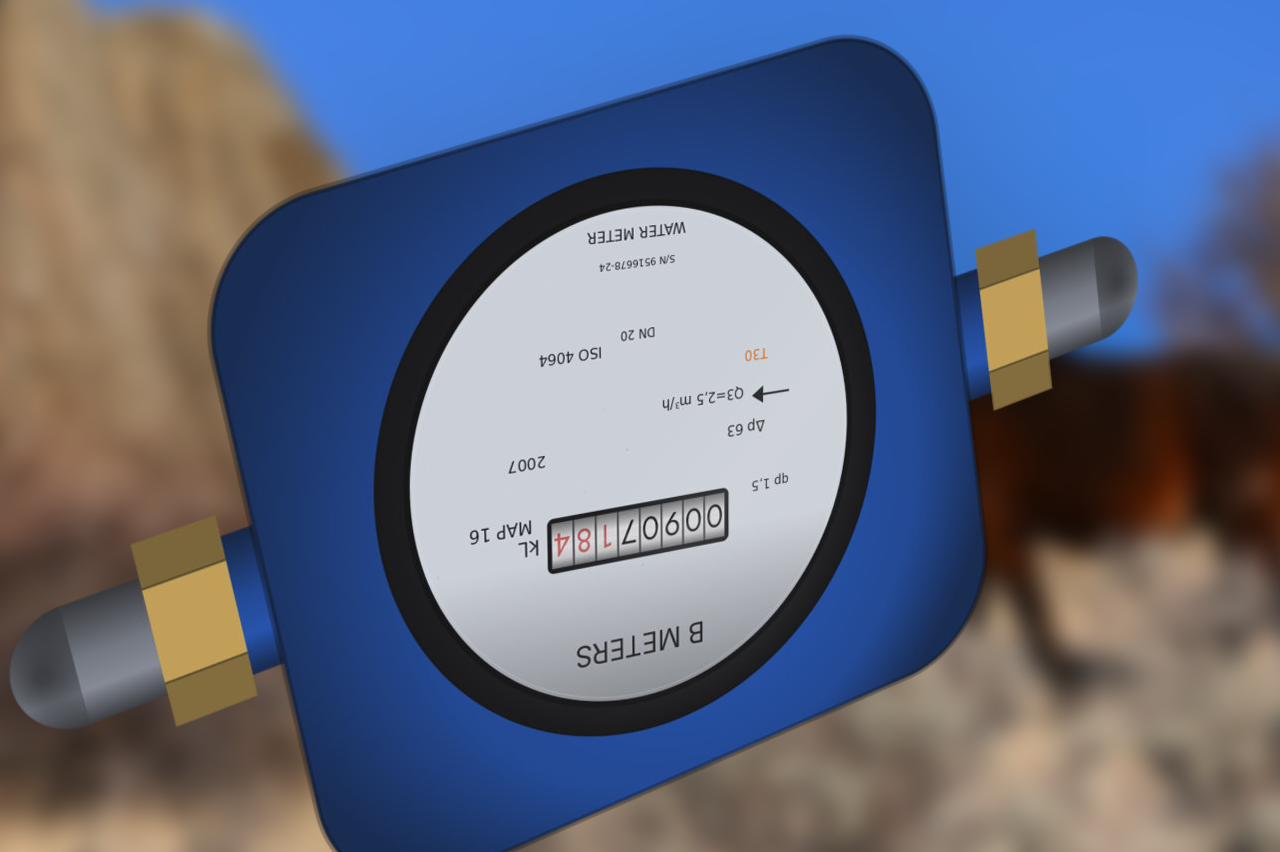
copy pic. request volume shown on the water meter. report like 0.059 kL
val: 907.184 kL
